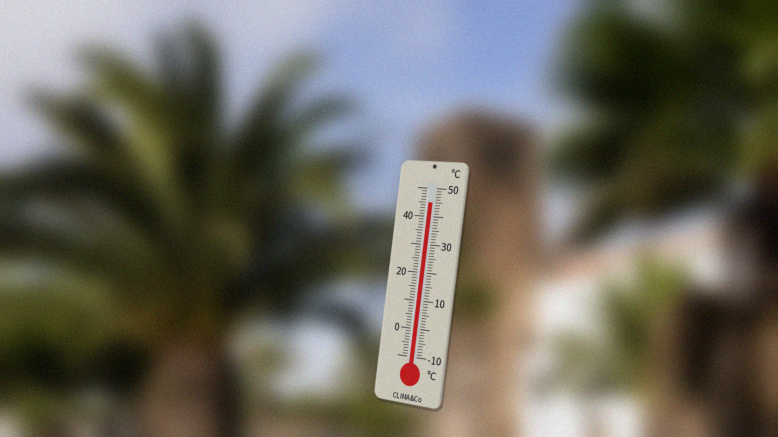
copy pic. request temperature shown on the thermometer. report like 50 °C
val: 45 °C
